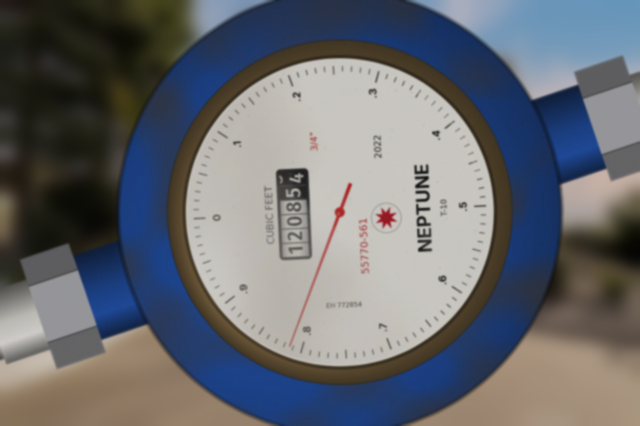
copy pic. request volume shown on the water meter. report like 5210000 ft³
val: 120853.81 ft³
